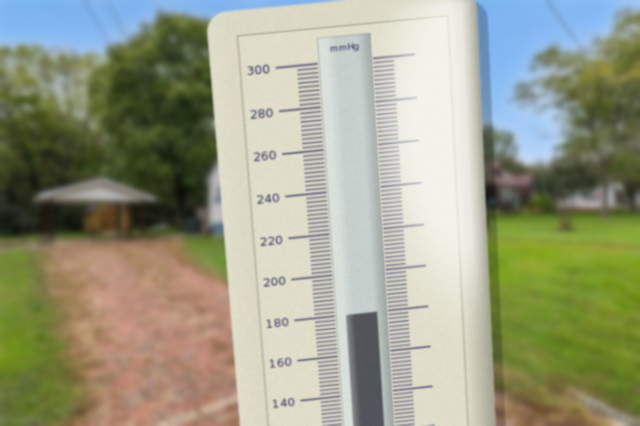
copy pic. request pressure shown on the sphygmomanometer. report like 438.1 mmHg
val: 180 mmHg
